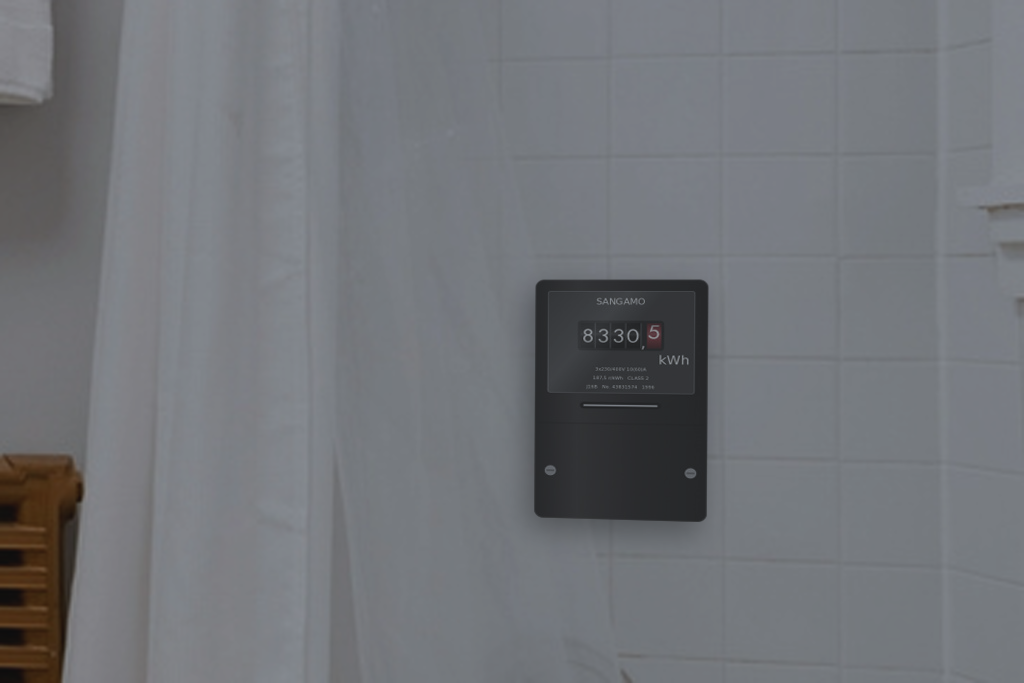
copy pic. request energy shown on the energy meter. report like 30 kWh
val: 8330.5 kWh
